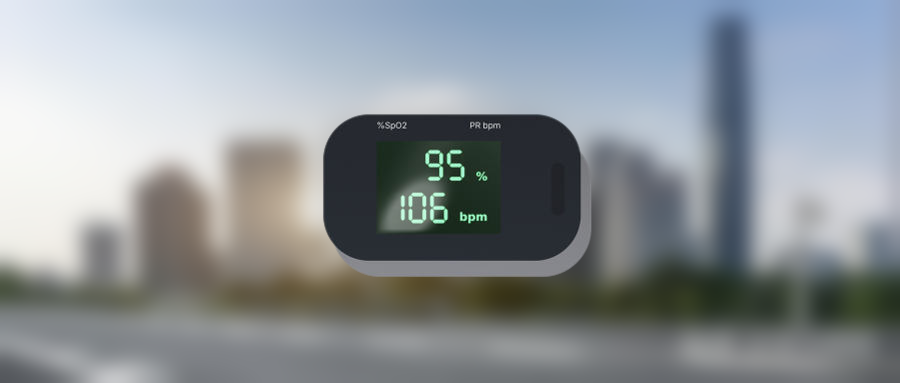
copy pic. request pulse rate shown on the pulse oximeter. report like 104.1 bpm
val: 106 bpm
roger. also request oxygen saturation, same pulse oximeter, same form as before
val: 95 %
